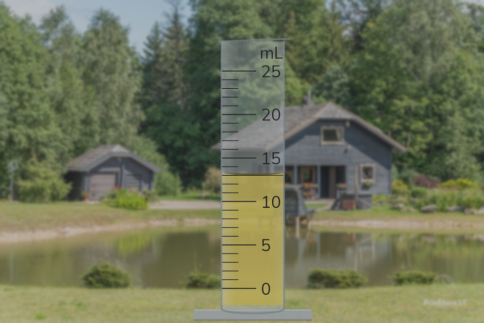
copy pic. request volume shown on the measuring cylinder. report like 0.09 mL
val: 13 mL
